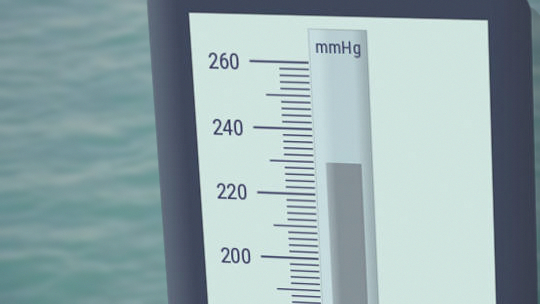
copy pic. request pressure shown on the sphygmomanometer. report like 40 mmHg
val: 230 mmHg
